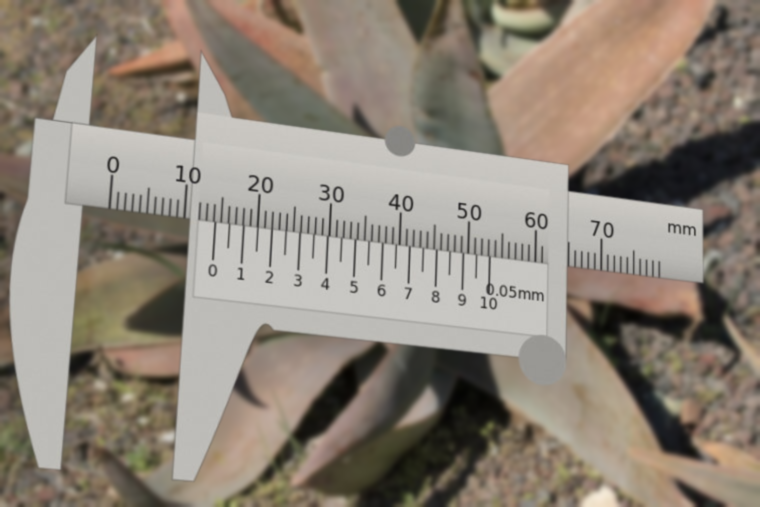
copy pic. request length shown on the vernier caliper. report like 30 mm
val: 14.2 mm
